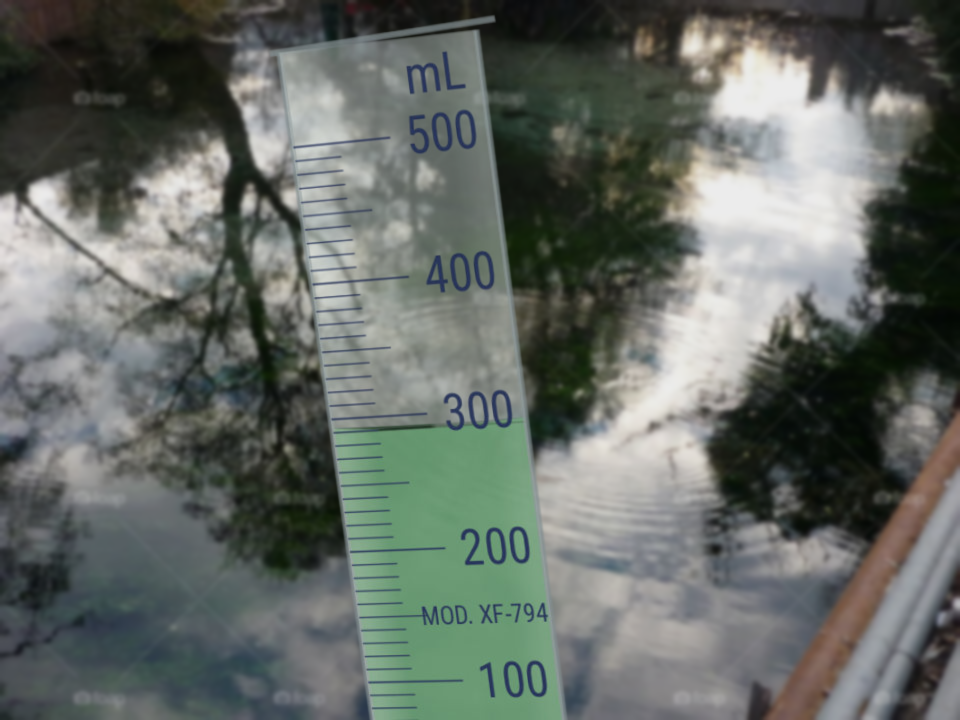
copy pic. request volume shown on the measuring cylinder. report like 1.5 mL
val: 290 mL
